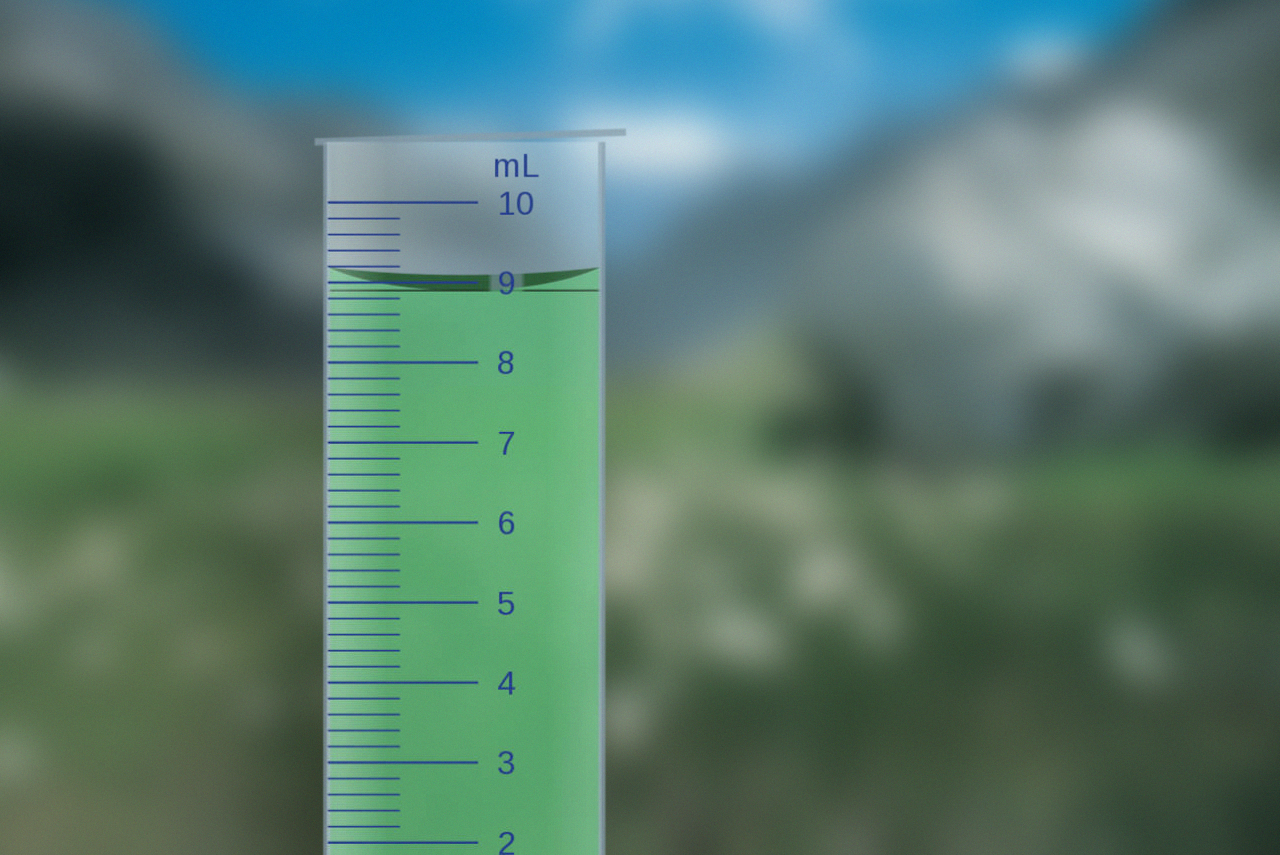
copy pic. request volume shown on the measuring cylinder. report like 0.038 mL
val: 8.9 mL
